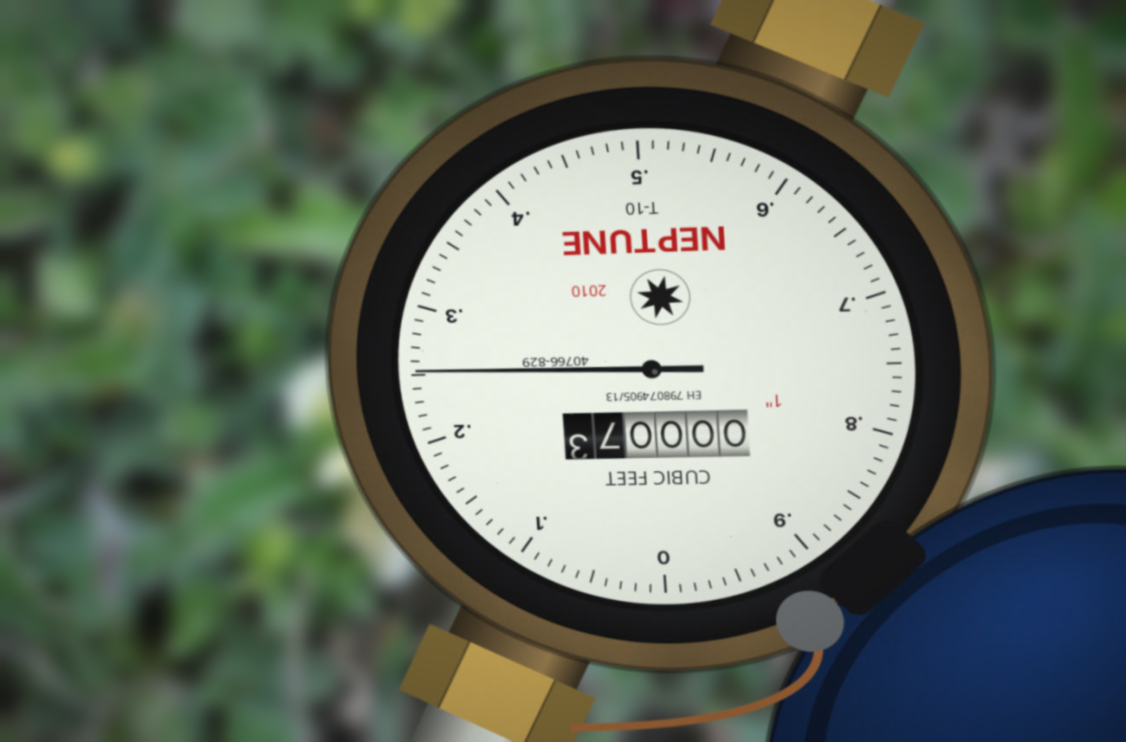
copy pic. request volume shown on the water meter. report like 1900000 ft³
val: 73.25 ft³
